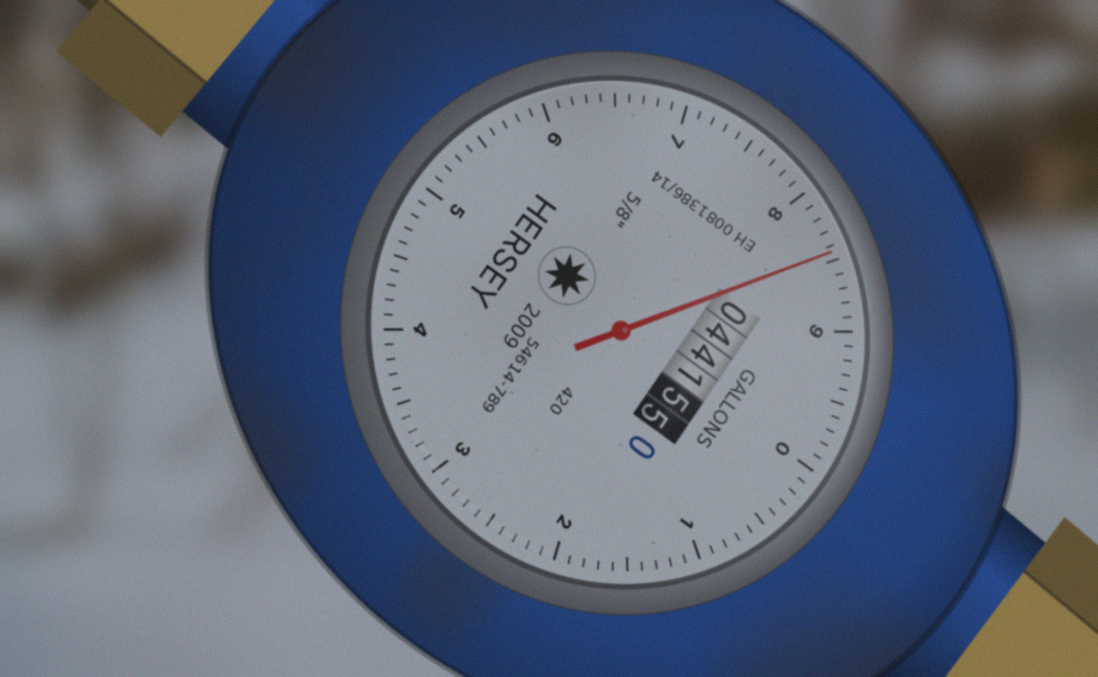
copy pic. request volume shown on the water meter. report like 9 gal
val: 441548.4 gal
